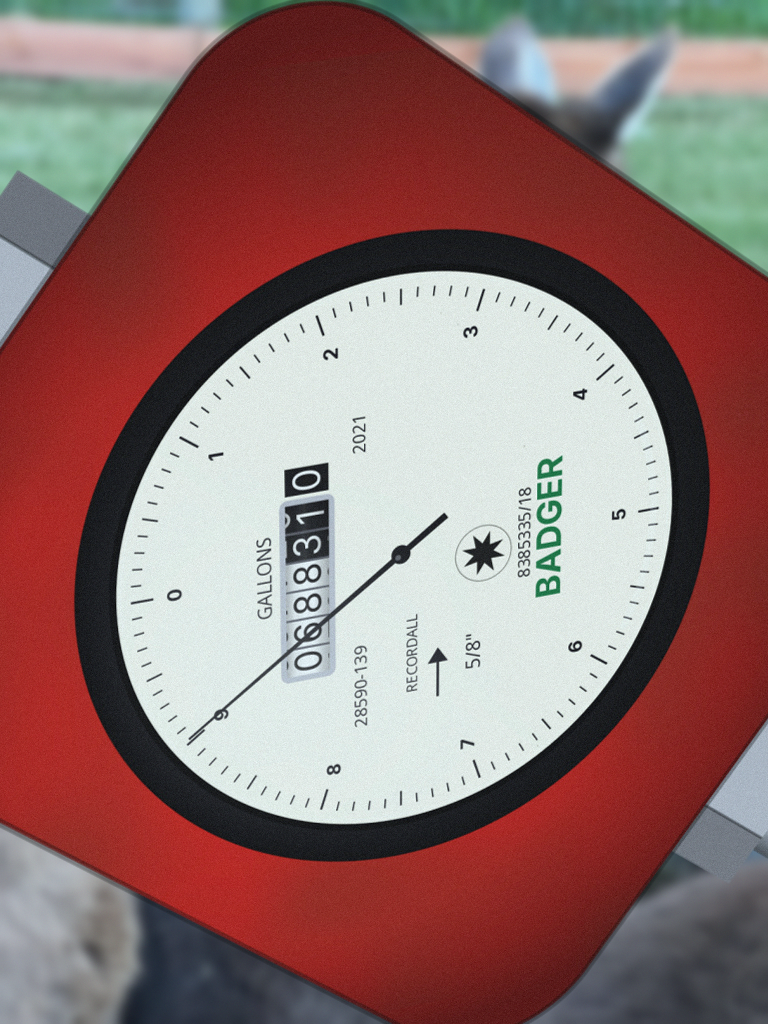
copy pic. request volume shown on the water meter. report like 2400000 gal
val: 688309.0 gal
